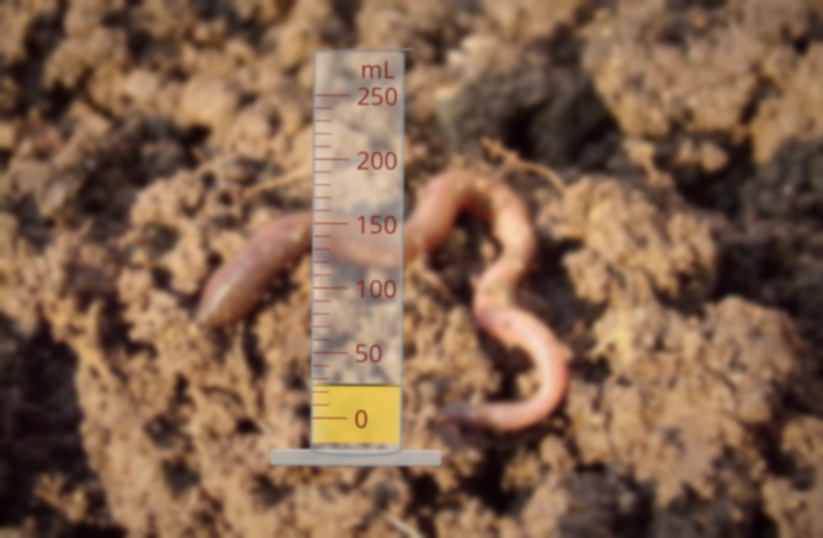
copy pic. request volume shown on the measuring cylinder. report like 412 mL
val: 25 mL
